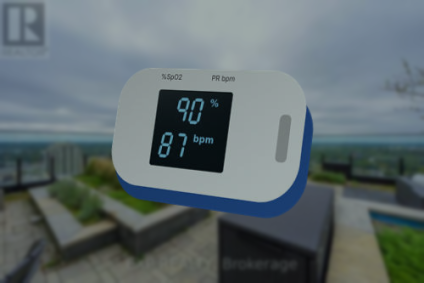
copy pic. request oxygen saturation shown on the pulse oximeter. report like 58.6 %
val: 90 %
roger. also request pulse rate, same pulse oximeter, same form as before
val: 87 bpm
